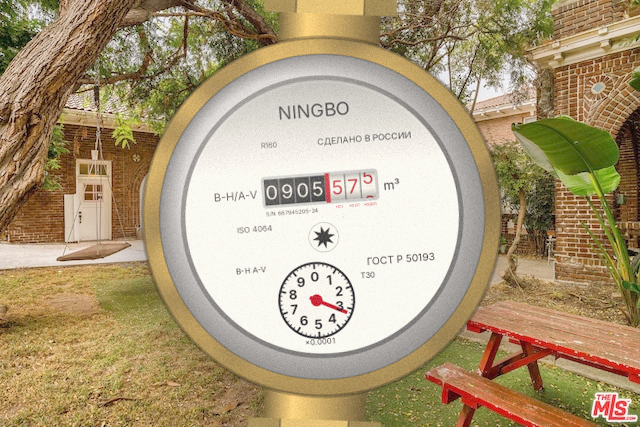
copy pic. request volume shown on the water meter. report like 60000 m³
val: 905.5753 m³
